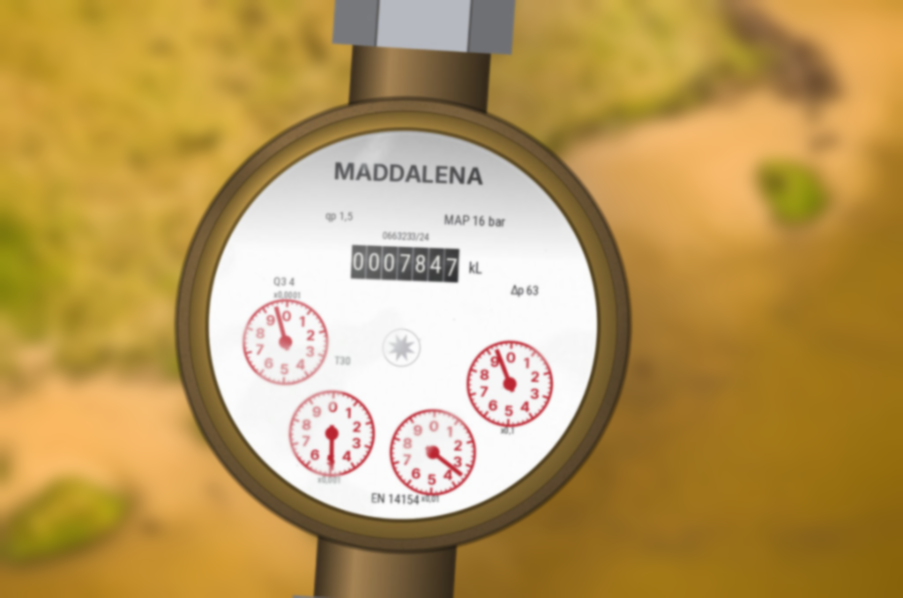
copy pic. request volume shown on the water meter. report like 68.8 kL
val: 7846.9349 kL
